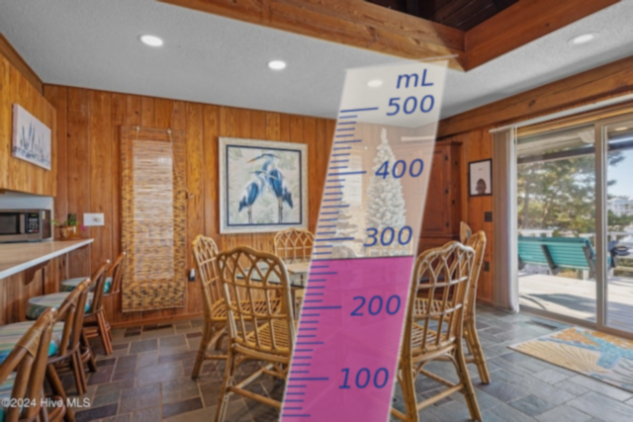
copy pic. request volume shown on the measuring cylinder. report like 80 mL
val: 270 mL
